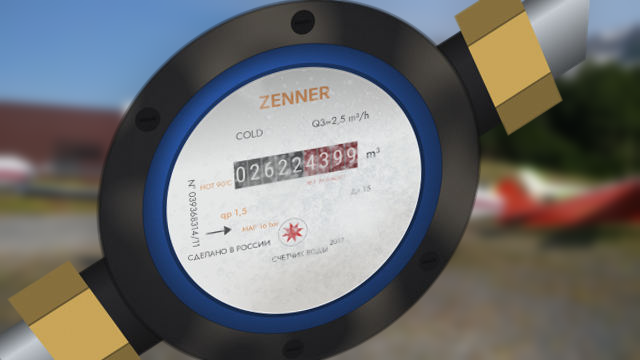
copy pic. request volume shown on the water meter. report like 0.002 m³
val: 2622.4399 m³
